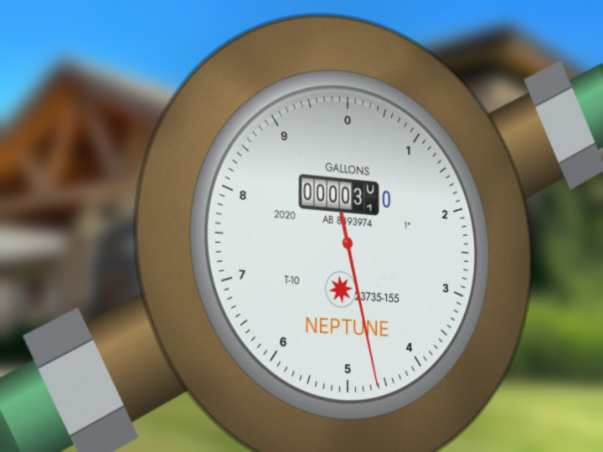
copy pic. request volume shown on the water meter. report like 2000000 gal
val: 304.6 gal
